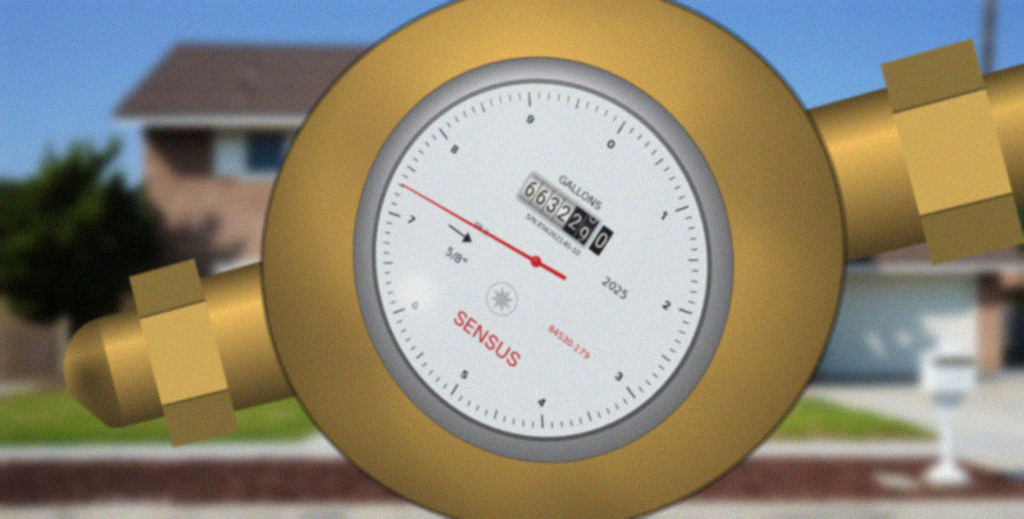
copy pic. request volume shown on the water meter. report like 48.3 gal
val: 6632287.3 gal
